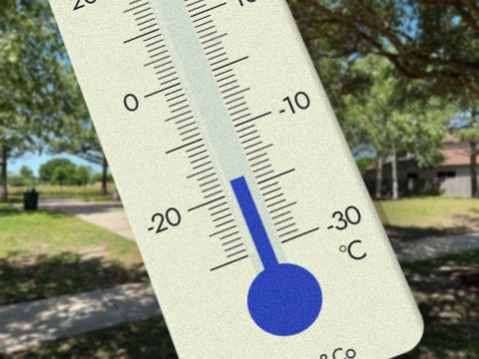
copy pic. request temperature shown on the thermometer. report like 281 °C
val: -18 °C
